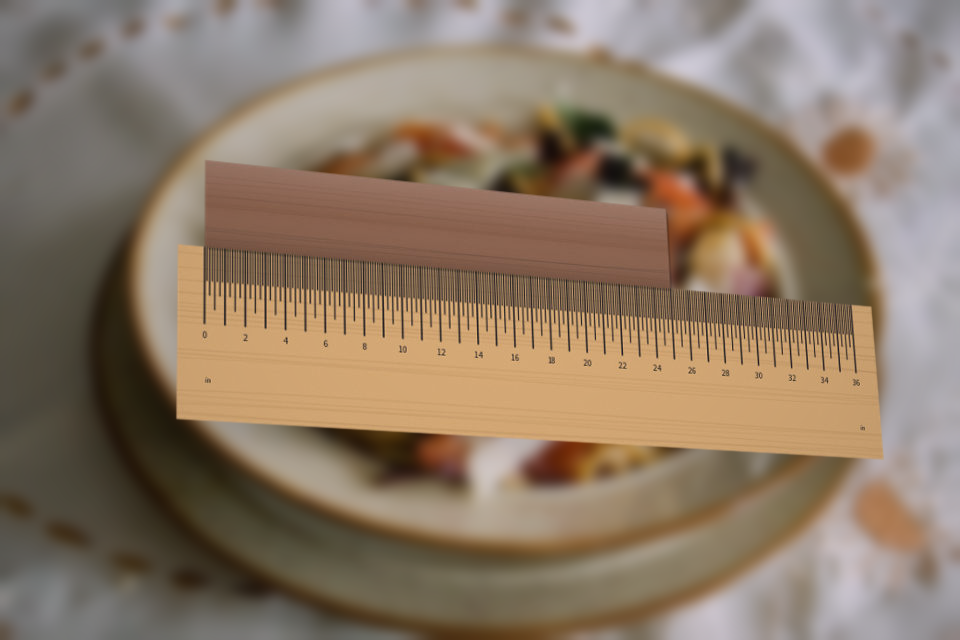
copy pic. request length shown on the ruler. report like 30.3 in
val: 25 in
